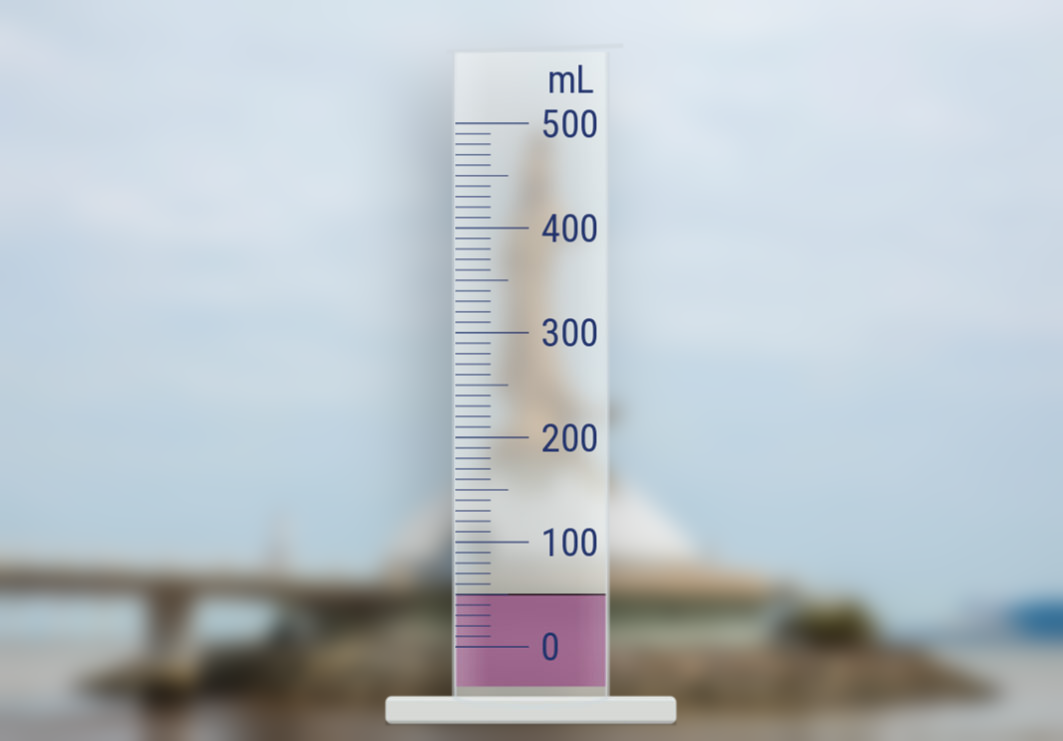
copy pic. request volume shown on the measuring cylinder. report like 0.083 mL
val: 50 mL
